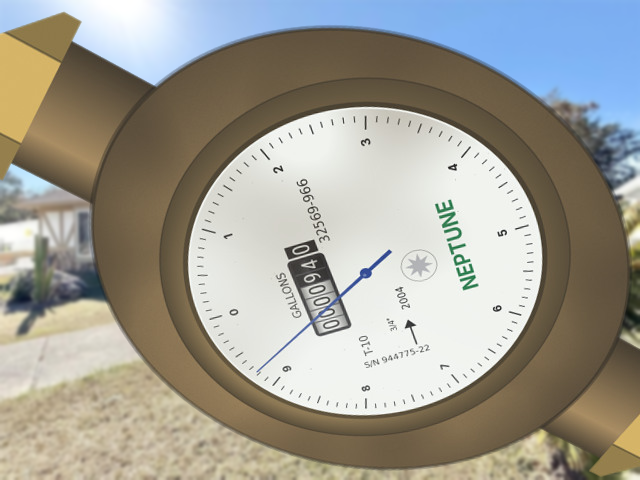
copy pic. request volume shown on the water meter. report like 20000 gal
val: 939.2 gal
